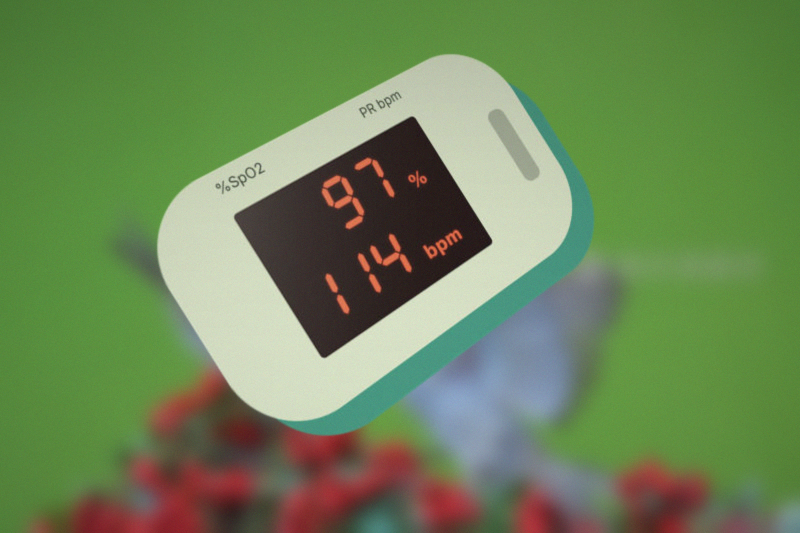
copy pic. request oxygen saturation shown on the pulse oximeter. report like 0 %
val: 97 %
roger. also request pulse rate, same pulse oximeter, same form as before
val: 114 bpm
